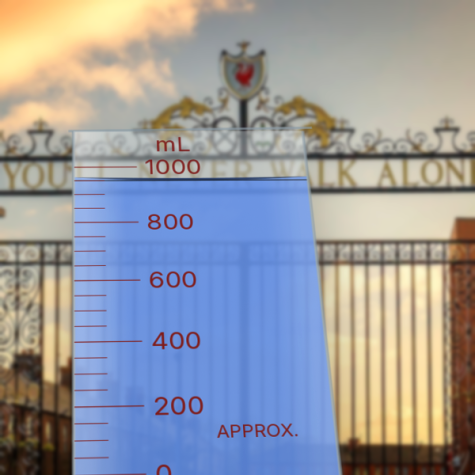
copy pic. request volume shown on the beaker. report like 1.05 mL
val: 950 mL
